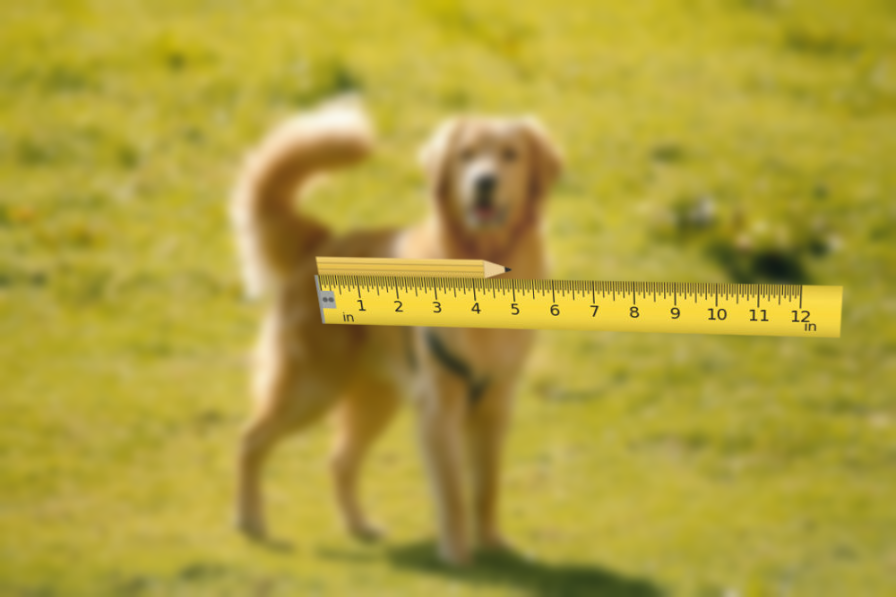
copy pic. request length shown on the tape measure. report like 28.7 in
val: 5 in
